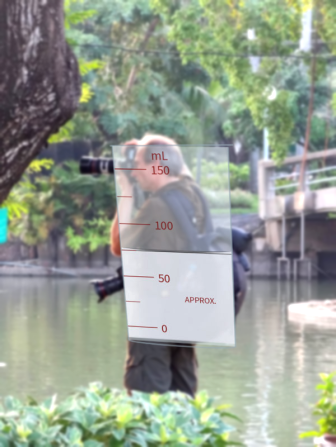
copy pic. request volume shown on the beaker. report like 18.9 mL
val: 75 mL
